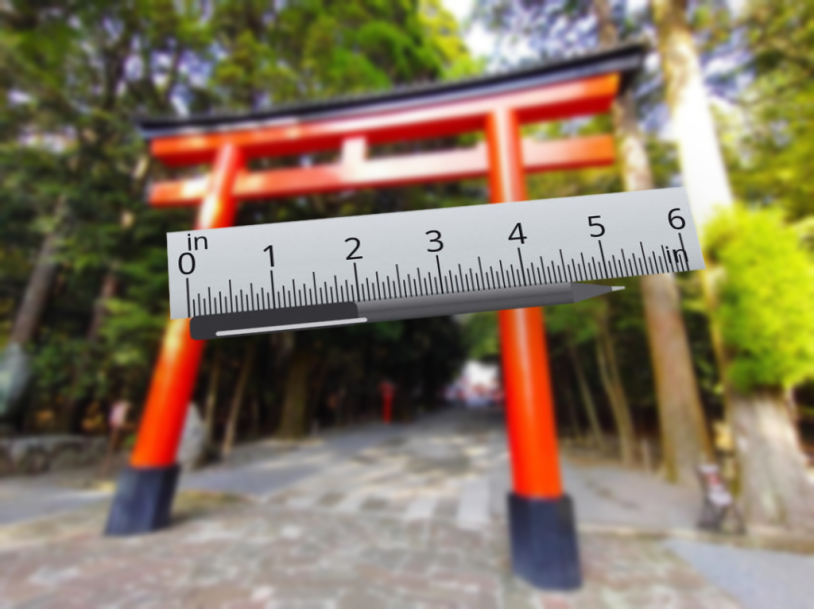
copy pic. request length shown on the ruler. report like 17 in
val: 5.1875 in
